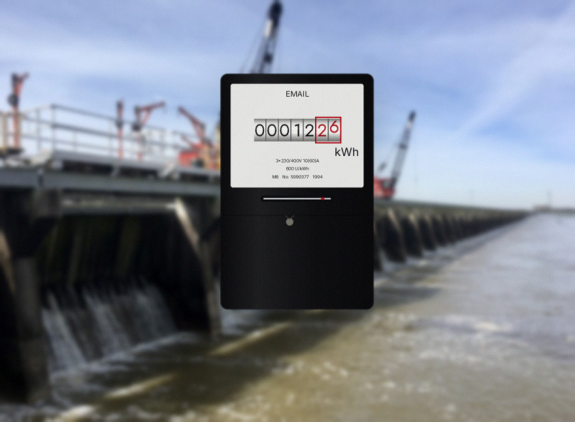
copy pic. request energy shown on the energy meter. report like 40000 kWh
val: 12.26 kWh
